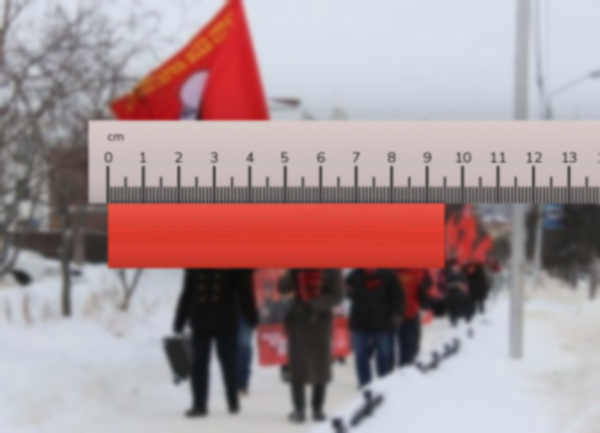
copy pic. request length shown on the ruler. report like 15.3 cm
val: 9.5 cm
